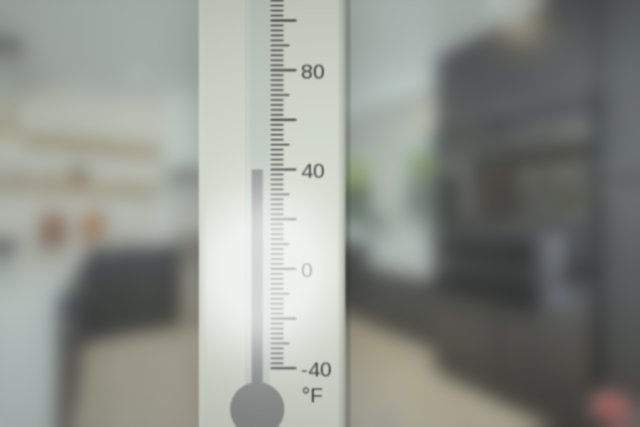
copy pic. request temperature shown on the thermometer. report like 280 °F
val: 40 °F
